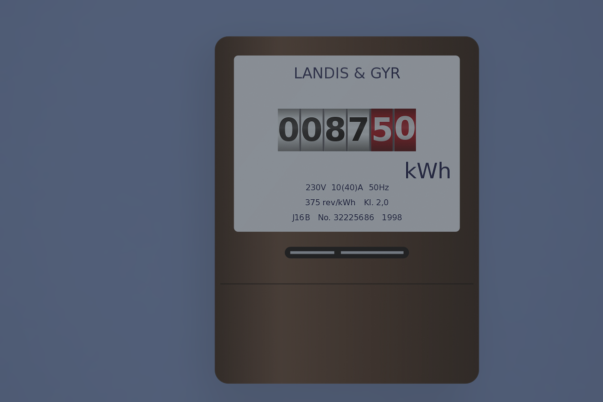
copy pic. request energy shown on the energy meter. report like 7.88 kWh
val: 87.50 kWh
